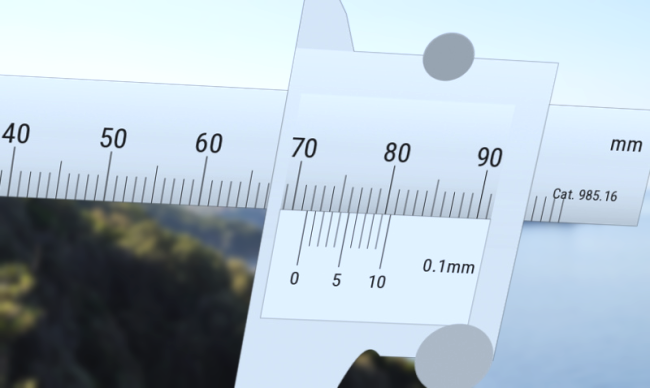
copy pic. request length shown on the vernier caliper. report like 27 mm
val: 71.6 mm
